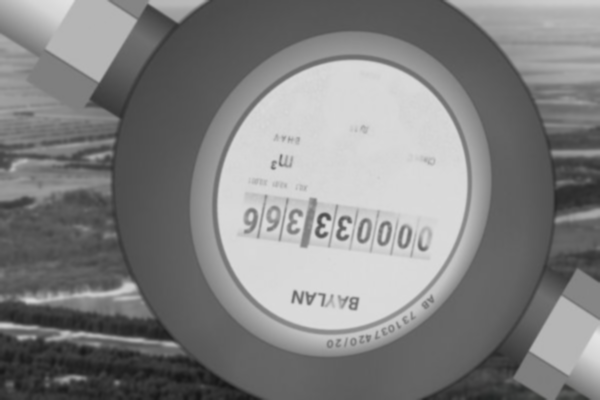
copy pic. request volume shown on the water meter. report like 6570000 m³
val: 33.366 m³
